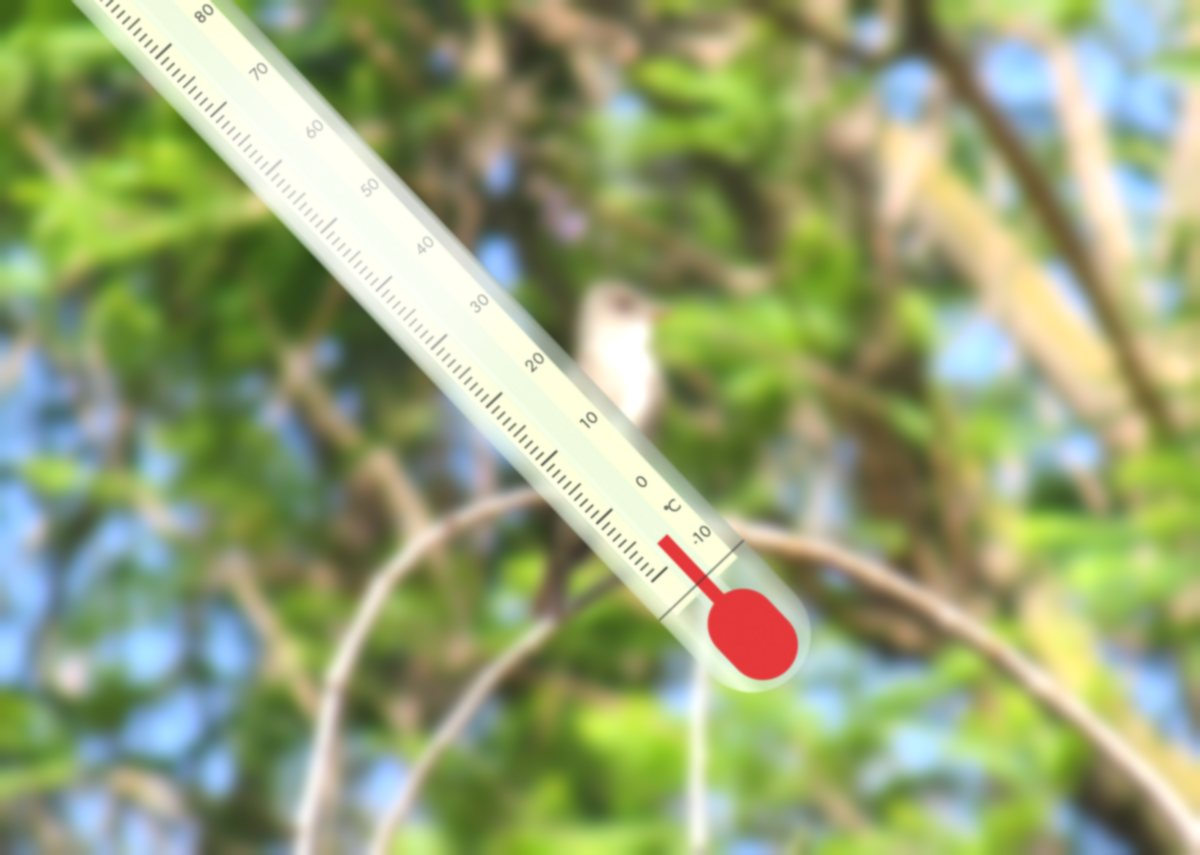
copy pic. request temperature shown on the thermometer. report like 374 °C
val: -7 °C
